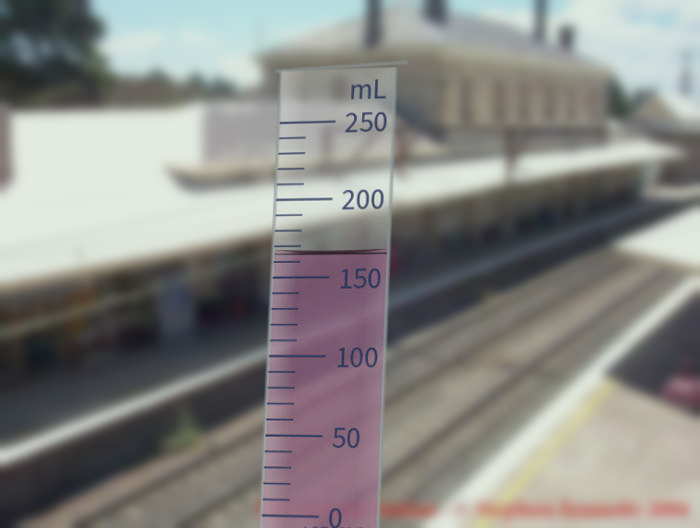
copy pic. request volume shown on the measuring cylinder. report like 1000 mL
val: 165 mL
